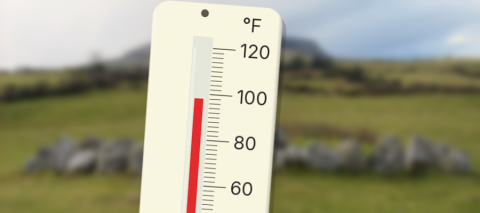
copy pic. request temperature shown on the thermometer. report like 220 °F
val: 98 °F
